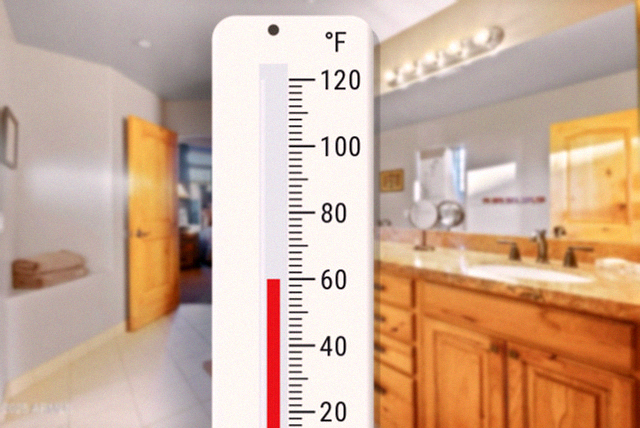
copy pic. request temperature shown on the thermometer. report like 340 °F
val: 60 °F
